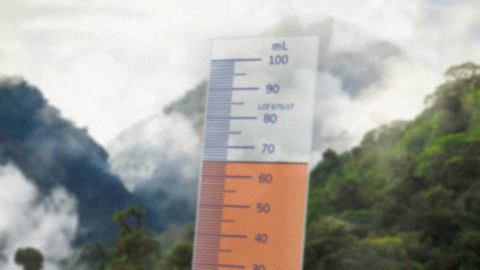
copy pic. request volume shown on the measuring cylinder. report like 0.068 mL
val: 65 mL
